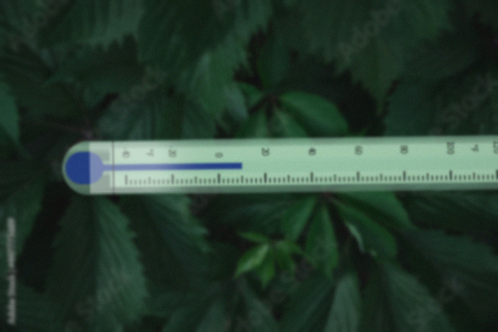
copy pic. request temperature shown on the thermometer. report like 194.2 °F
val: 10 °F
